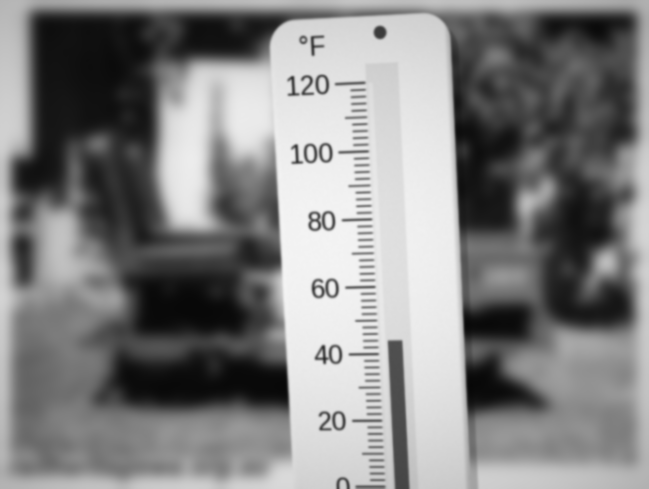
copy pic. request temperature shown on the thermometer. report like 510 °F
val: 44 °F
